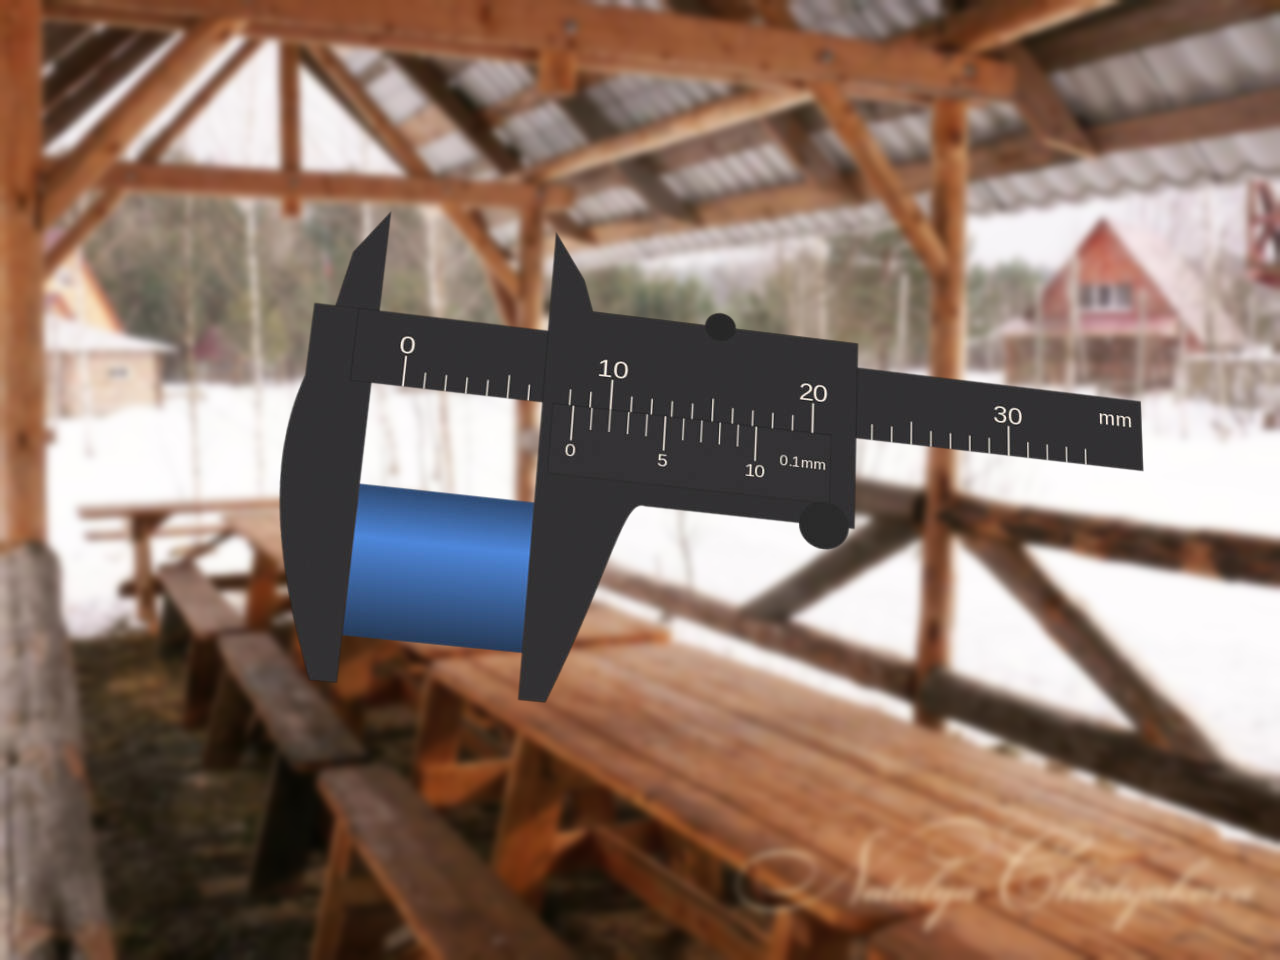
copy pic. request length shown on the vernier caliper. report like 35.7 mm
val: 8.2 mm
